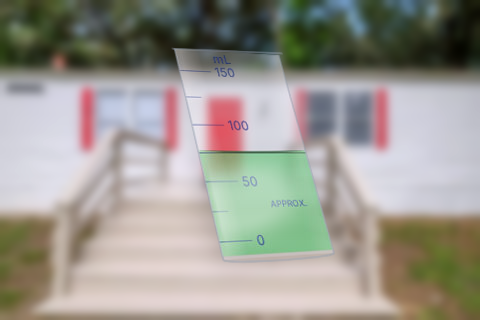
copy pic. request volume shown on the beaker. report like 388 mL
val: 75 mL
